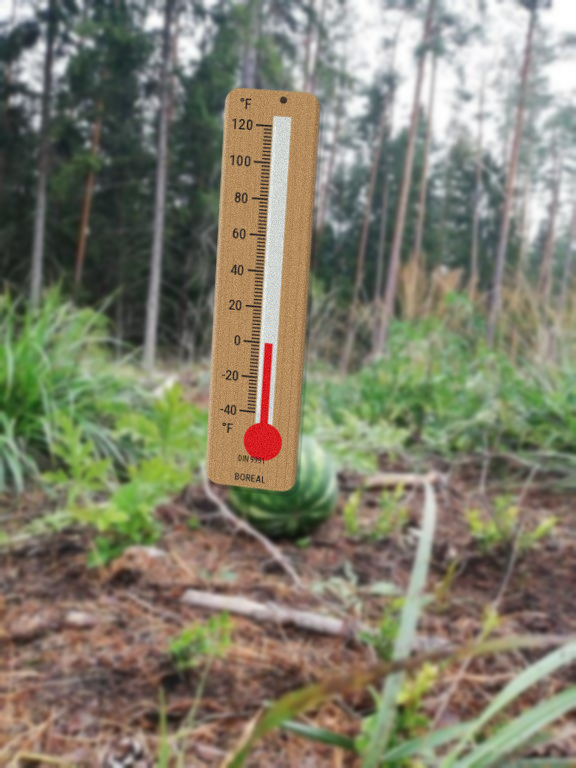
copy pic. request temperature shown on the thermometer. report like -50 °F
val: 0 °F
